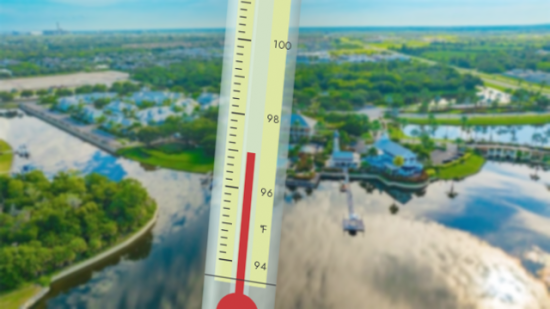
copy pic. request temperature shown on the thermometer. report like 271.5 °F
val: 97 °F
